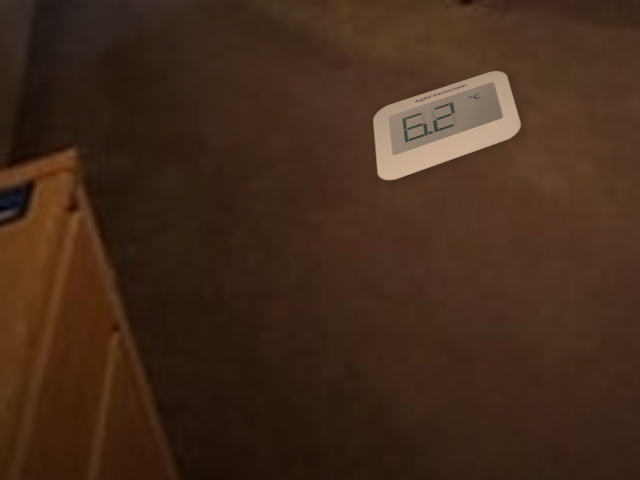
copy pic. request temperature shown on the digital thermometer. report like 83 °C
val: 6.2 °C
